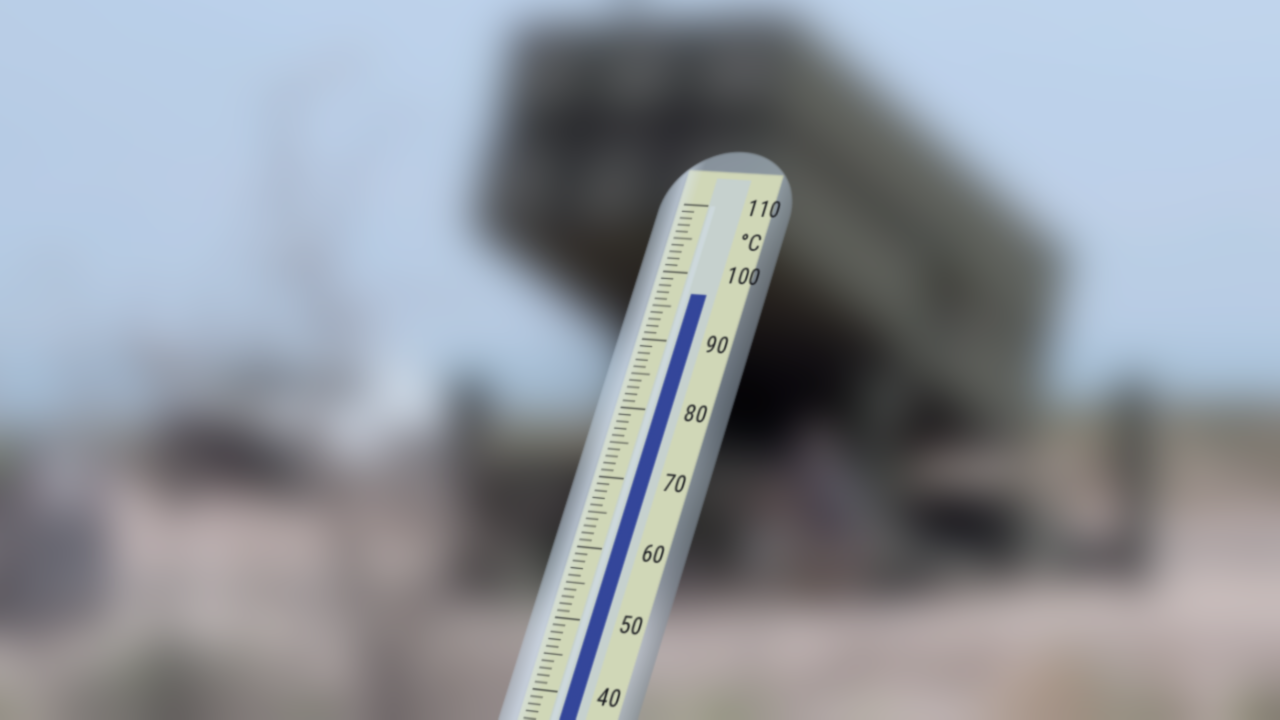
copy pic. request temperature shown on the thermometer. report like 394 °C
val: 97 °C
